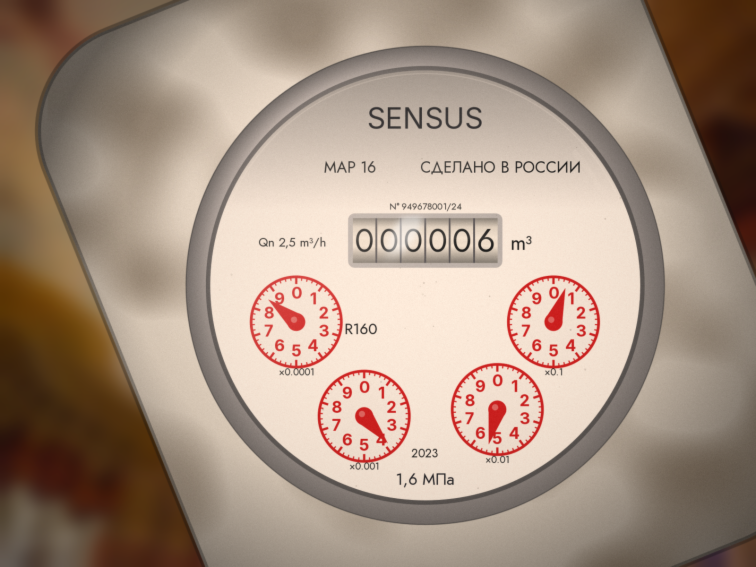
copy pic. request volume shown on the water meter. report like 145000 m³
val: 6.0538 m³
